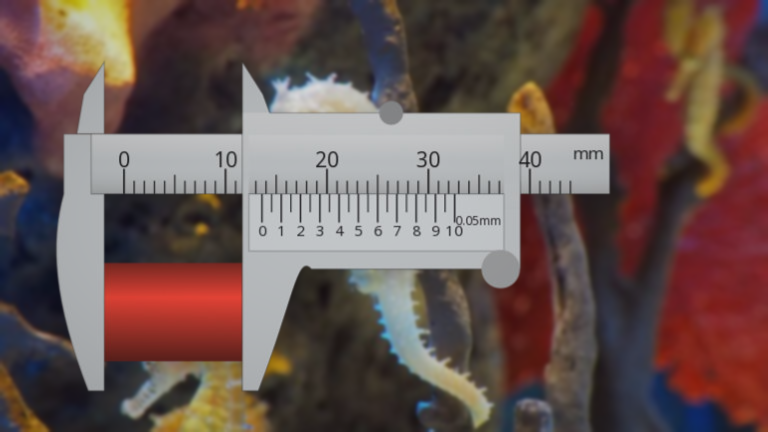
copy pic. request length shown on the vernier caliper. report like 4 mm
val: 13.6 mm
